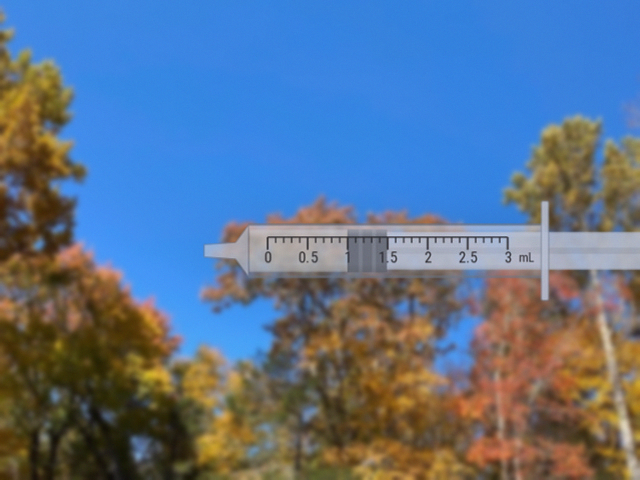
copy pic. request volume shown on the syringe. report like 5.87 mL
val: 1 mL
